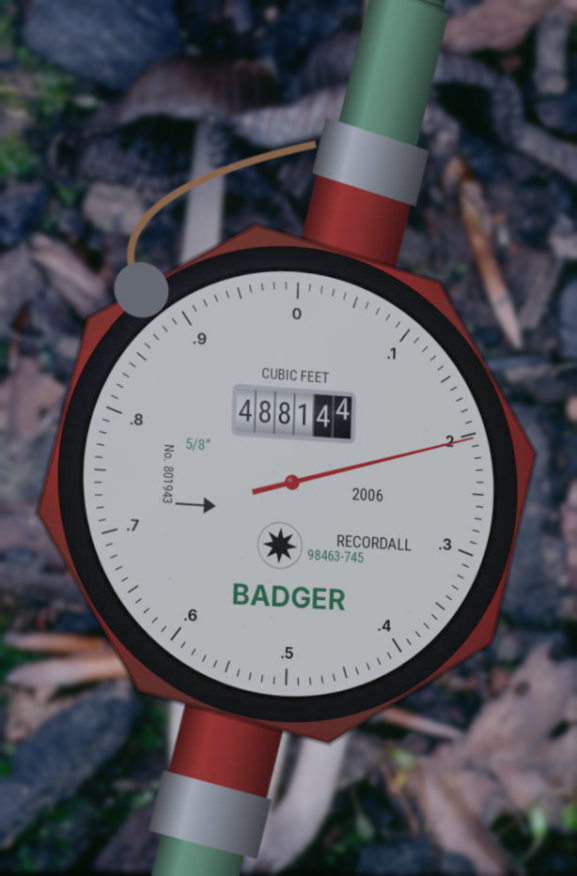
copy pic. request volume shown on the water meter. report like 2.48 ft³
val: 488144.20 ft³
